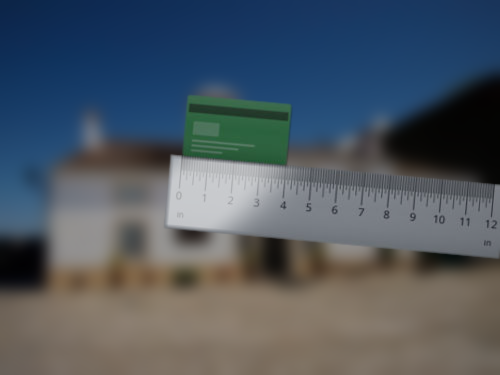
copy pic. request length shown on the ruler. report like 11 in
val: 4 in
